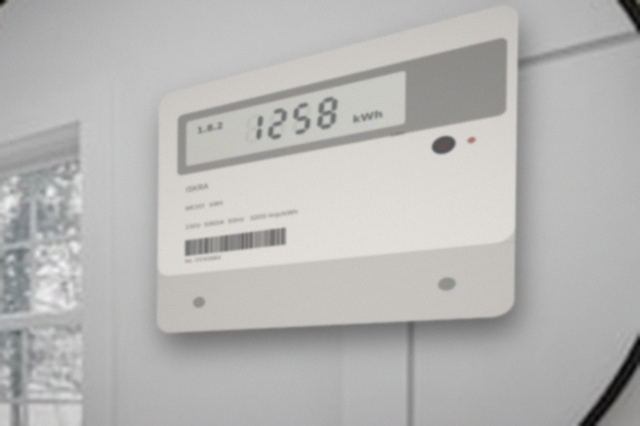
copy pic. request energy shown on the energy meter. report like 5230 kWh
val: 1258 kWh
